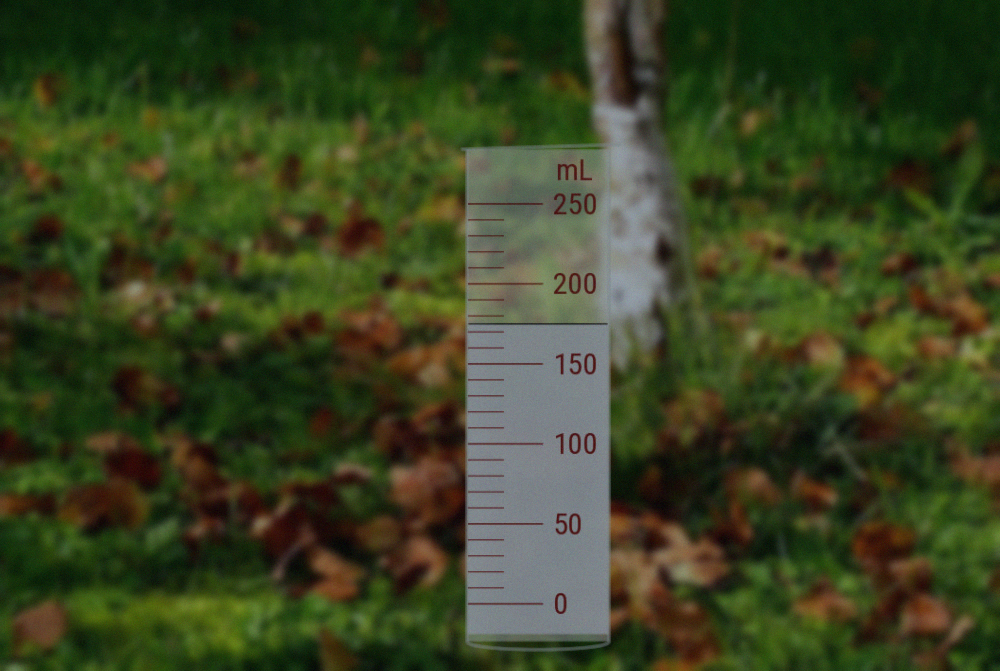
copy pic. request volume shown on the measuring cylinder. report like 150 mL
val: 175 mL
